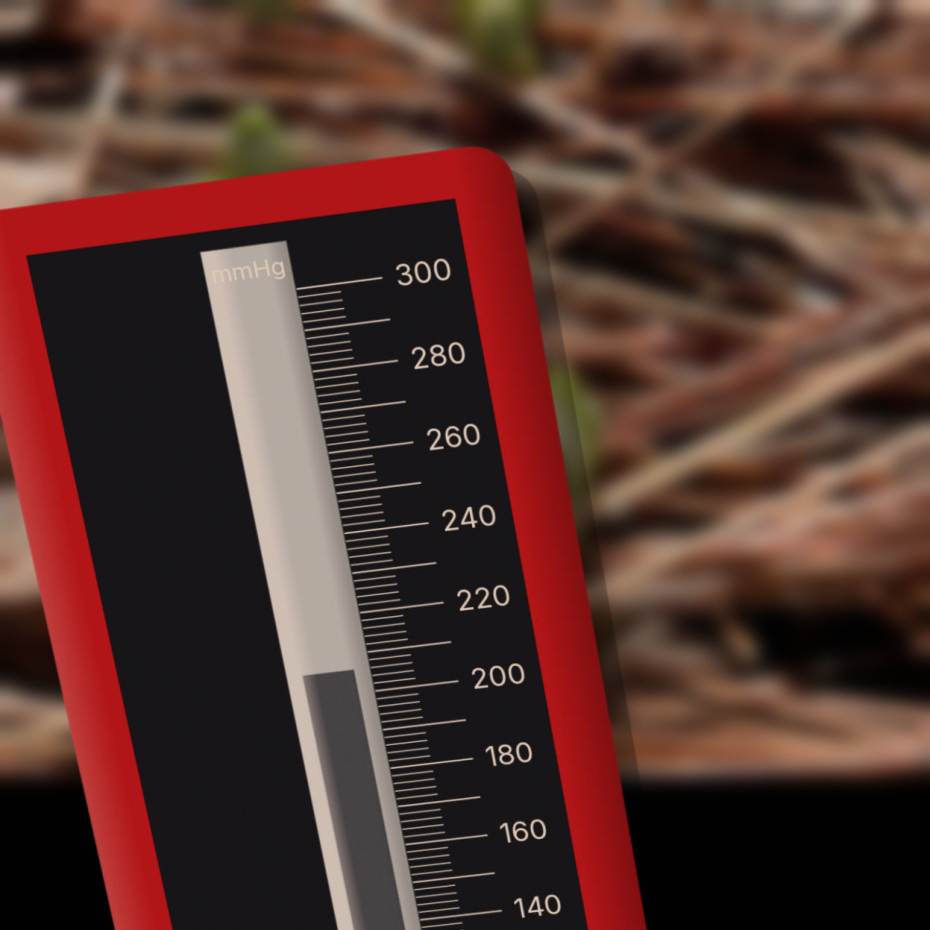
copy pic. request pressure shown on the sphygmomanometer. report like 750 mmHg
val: 206 mmHg
